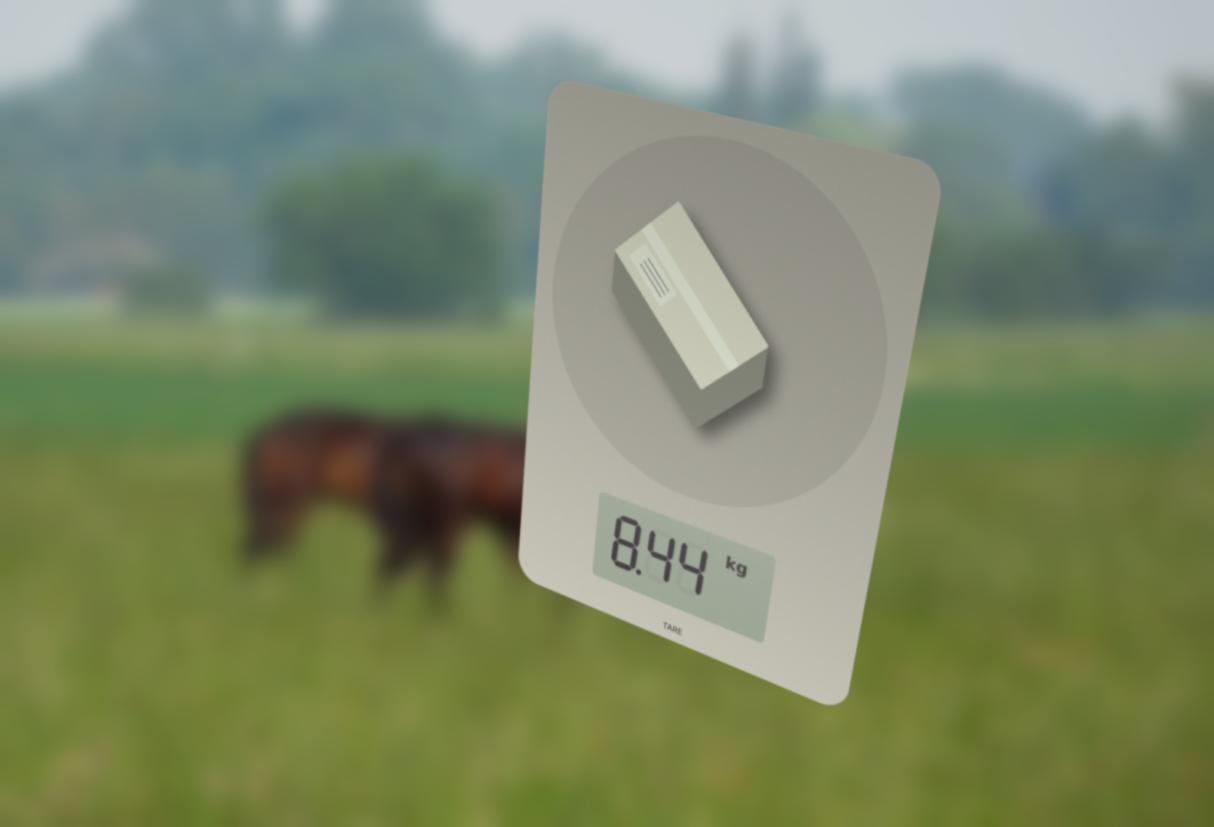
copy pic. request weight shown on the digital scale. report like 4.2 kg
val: 8.44 kg
